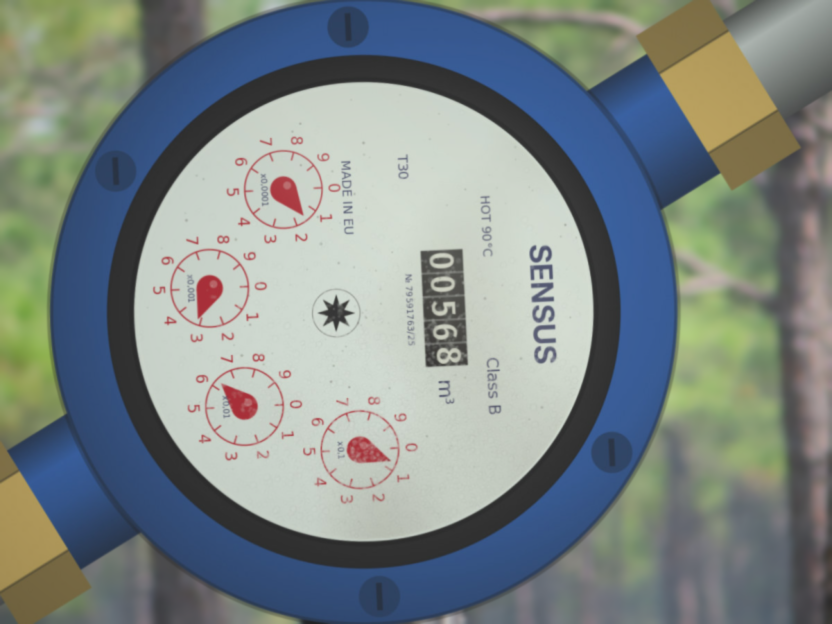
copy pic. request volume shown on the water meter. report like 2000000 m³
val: 568.0631 m³
